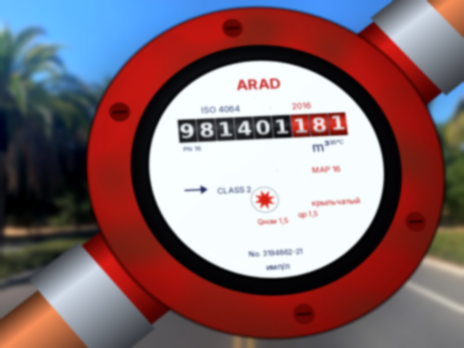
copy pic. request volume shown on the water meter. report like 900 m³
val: 981401.181 m³
